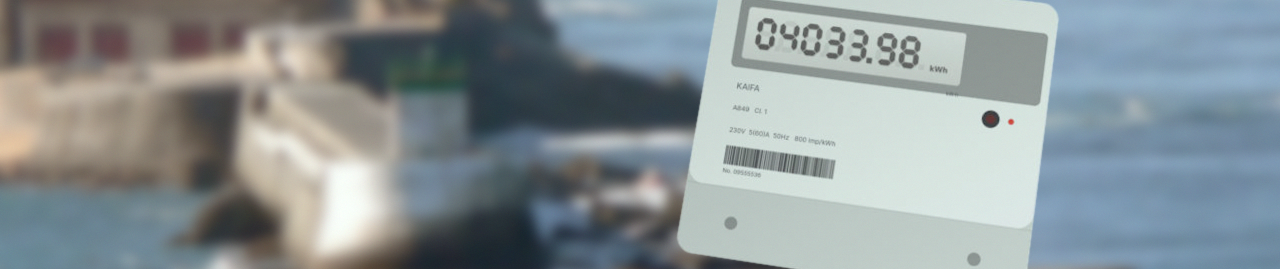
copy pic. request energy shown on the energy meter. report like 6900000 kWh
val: 4033.98 kWh
